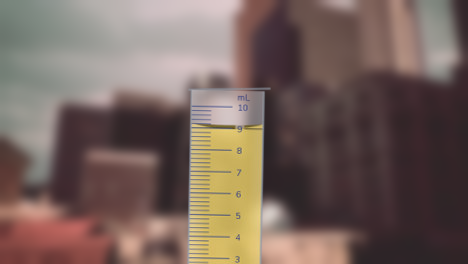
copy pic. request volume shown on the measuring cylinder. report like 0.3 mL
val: 9 mL
